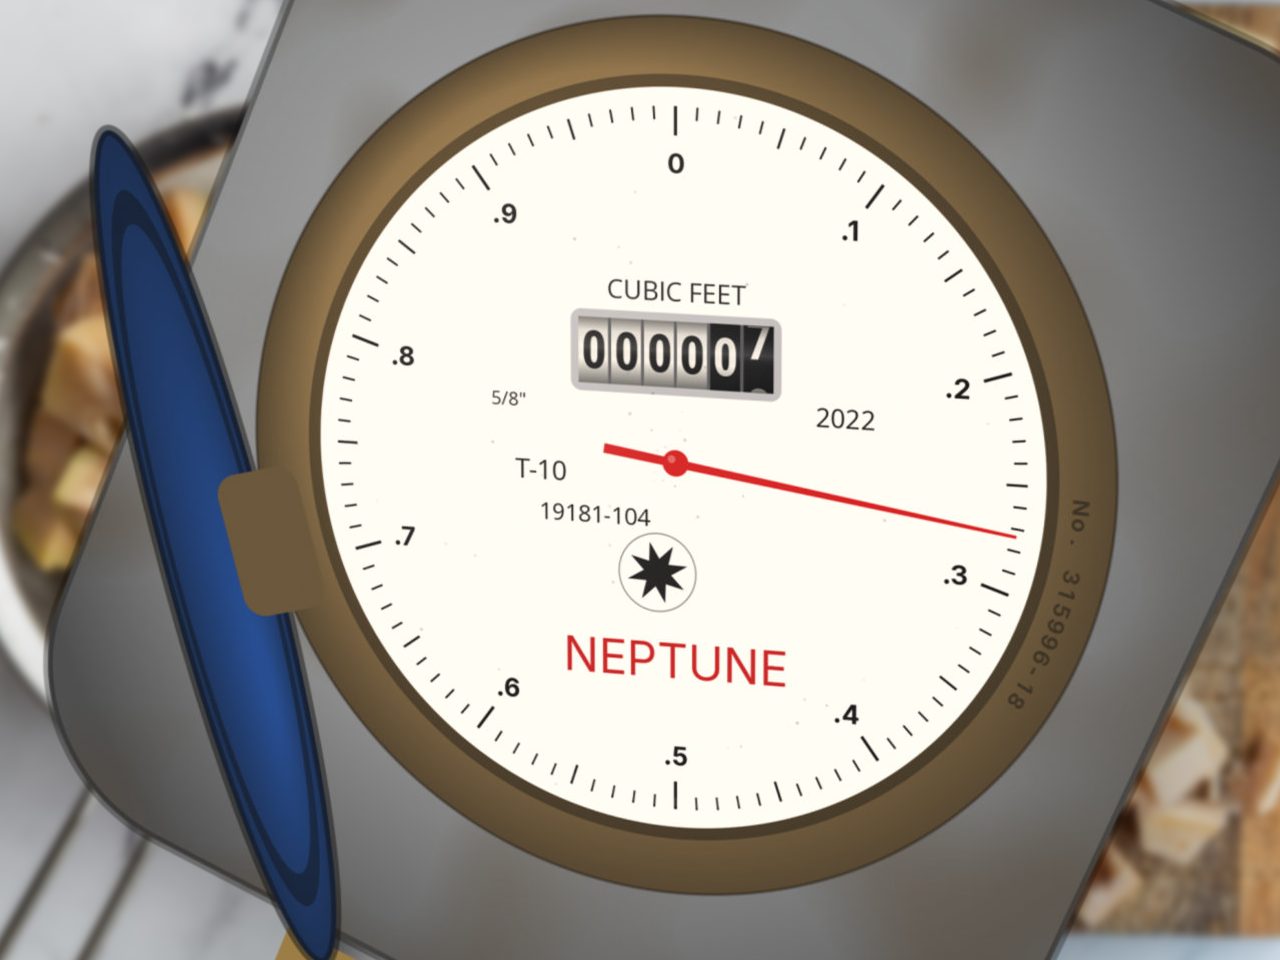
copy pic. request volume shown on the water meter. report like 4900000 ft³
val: 7.27 ft³
